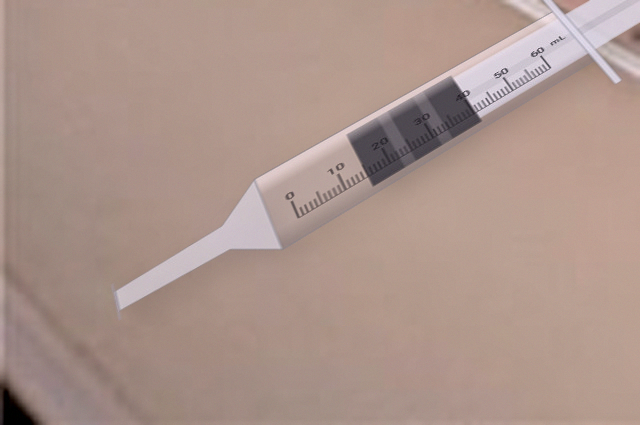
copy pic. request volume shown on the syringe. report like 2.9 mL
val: 15 mL
